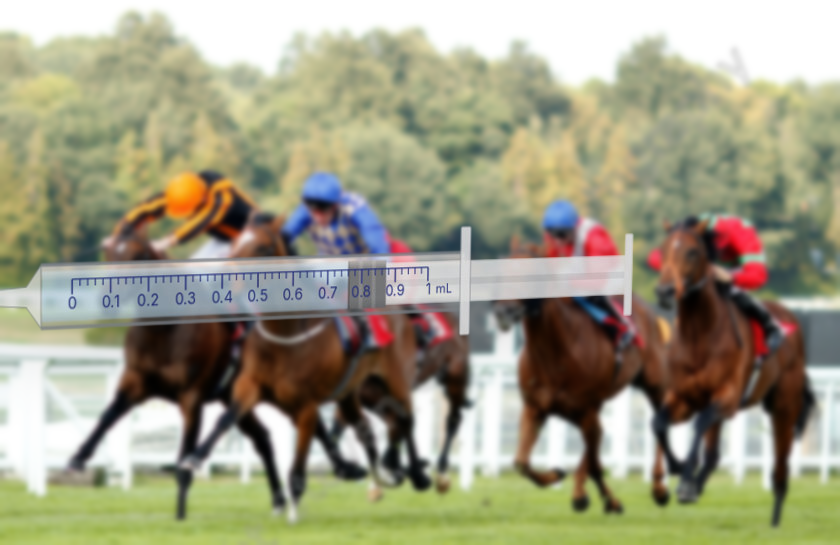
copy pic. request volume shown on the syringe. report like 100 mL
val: 0.76 mL
